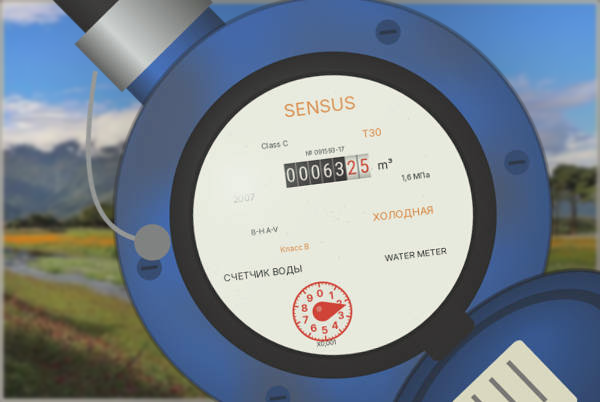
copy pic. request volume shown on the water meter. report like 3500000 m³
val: 63.252 m³
